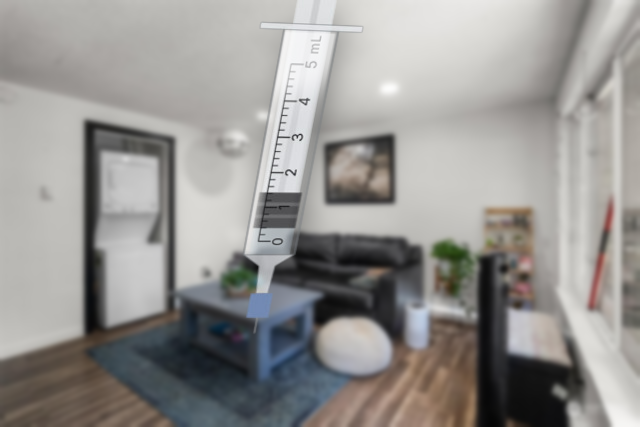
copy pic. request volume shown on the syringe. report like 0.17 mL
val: 0.4 mL
